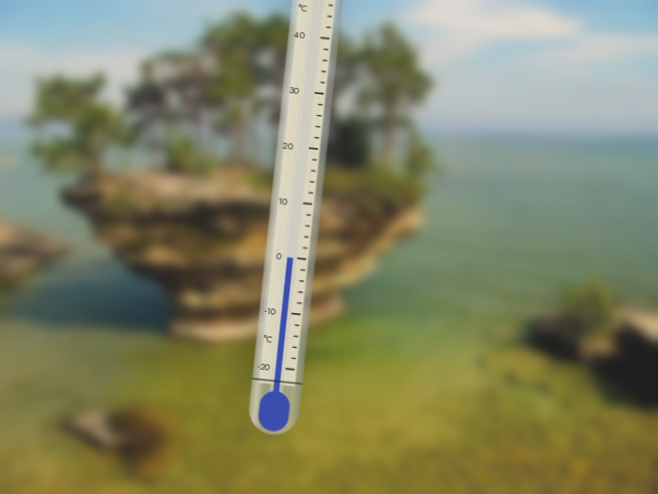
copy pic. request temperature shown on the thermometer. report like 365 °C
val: 0 °C
